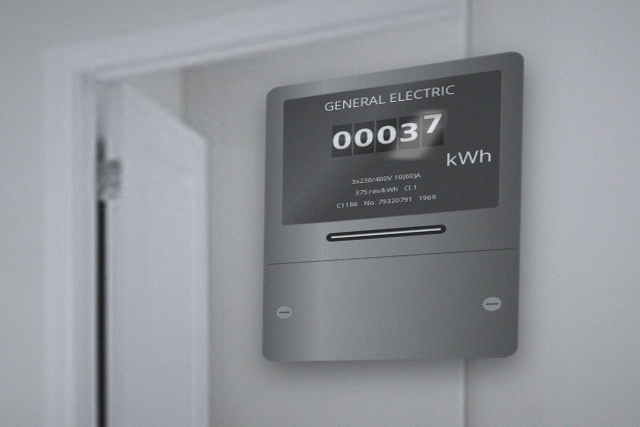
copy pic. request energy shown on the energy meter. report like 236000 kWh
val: 37 kWh
